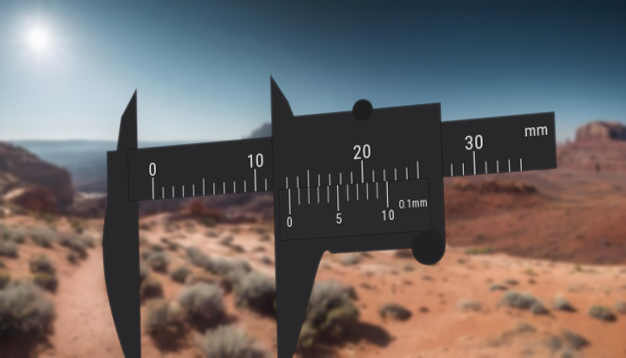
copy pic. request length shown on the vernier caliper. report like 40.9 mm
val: 13.2 mm
